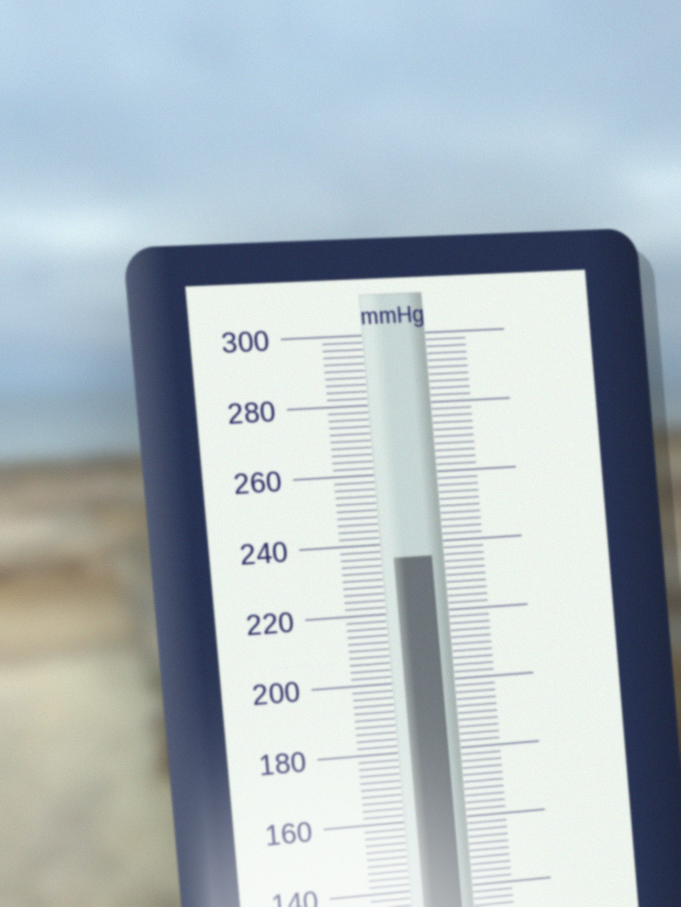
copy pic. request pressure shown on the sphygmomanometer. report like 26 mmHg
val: 236 mmHg
